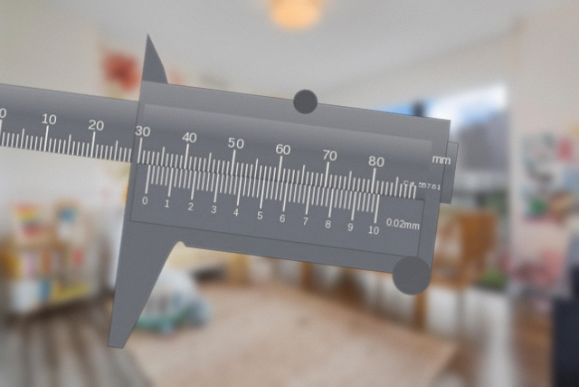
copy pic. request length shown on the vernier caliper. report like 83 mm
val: 32.5 mm
